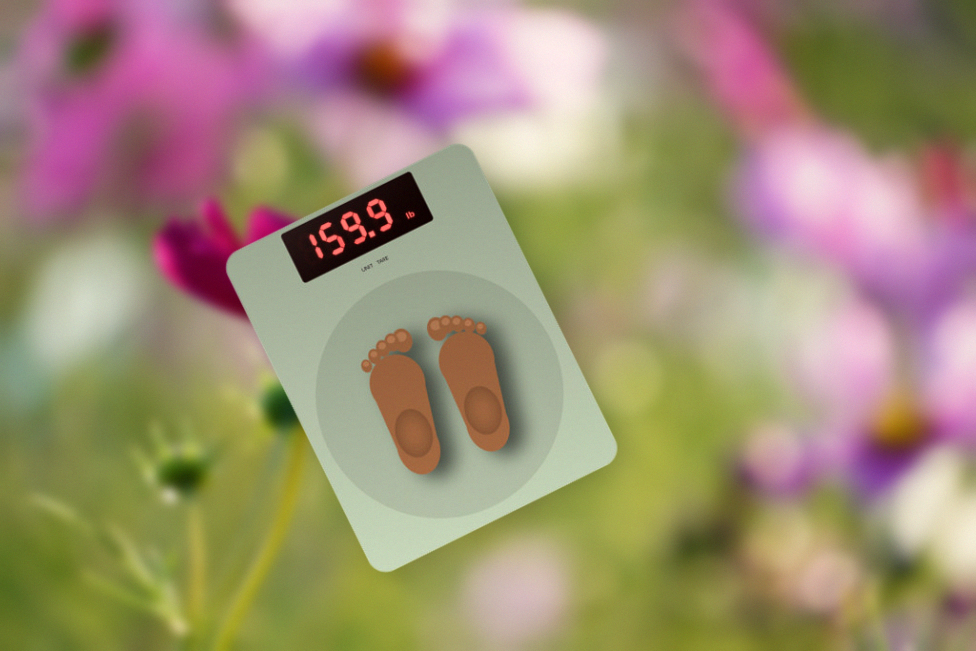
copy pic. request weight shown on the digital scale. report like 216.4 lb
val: 159.9 lb
